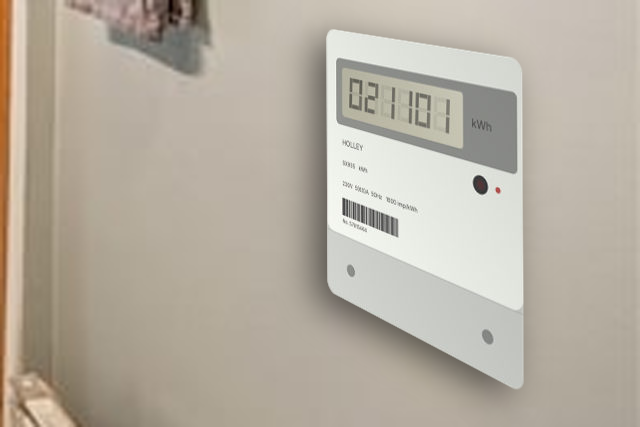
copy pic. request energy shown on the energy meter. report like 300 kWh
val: 21101 kWh
